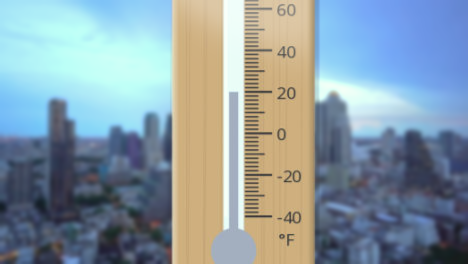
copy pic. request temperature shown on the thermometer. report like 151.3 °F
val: 20 °F
